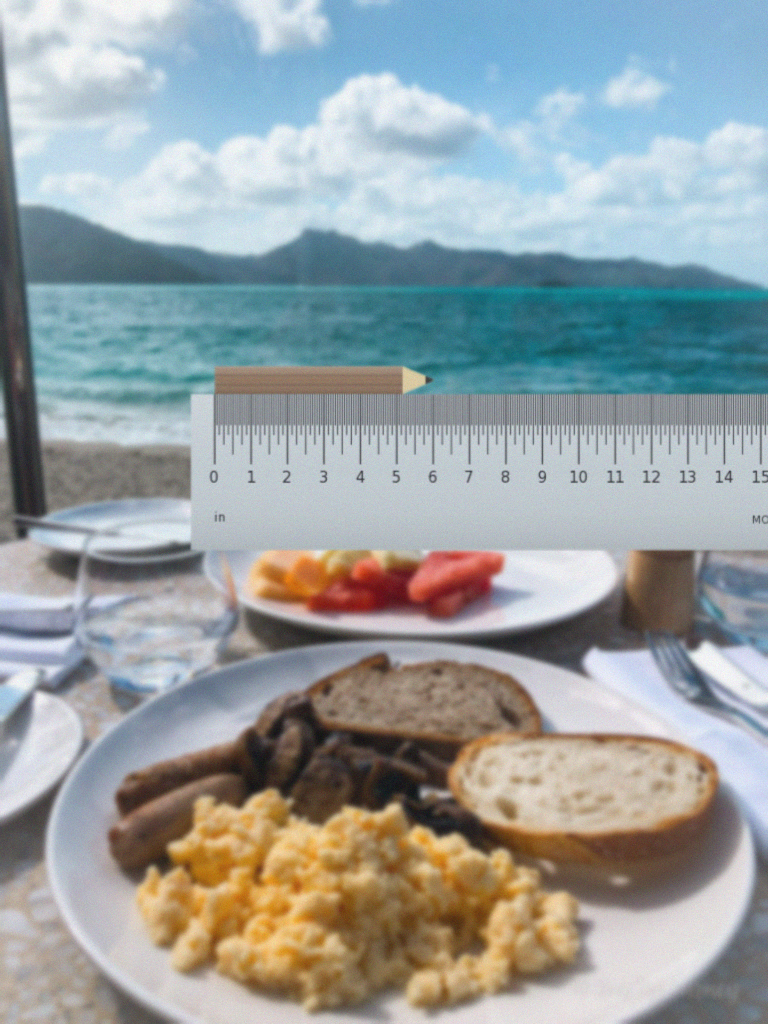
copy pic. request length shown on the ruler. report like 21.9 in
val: 6 in
